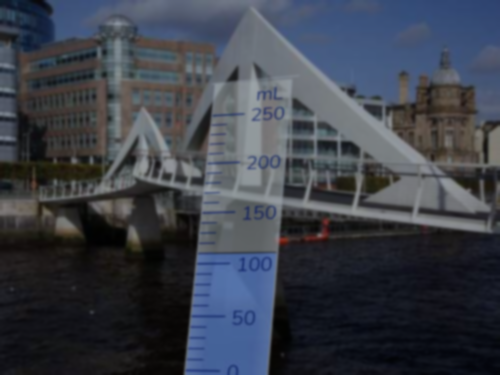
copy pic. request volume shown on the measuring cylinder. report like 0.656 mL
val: 110 mL
